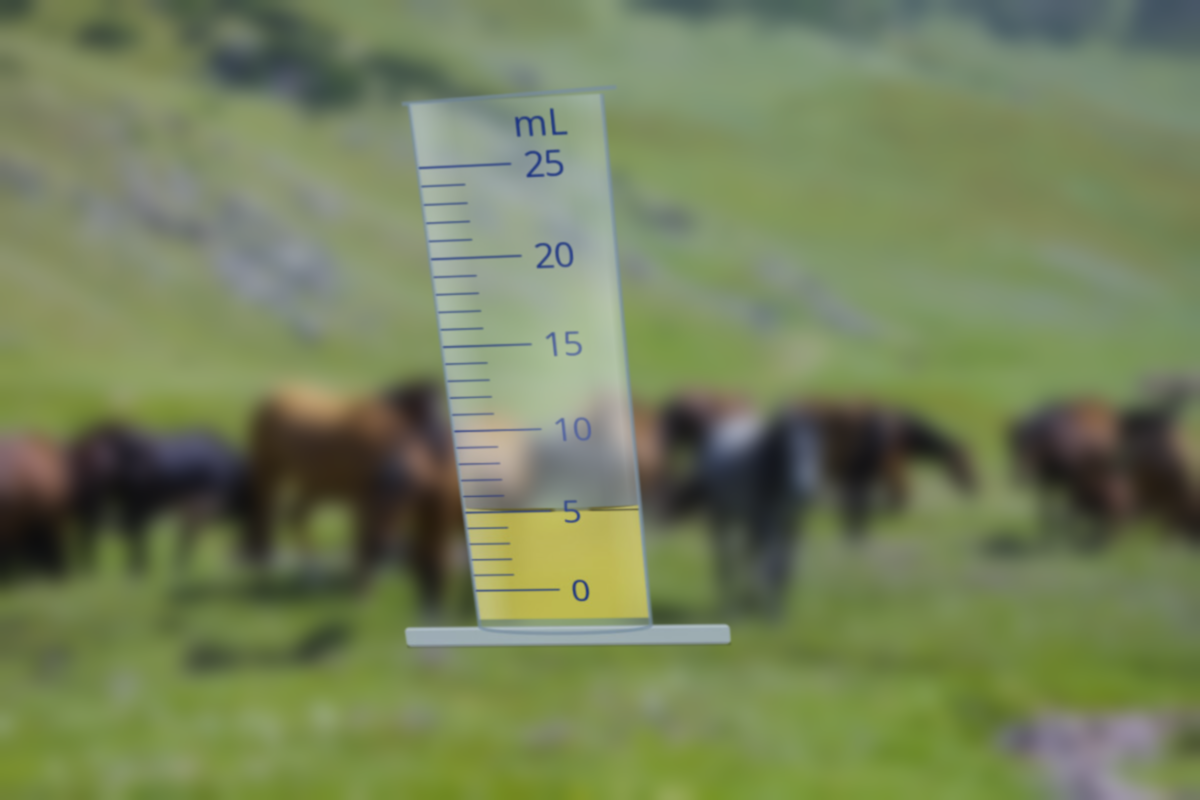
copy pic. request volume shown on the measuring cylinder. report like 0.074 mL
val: 5 mL
